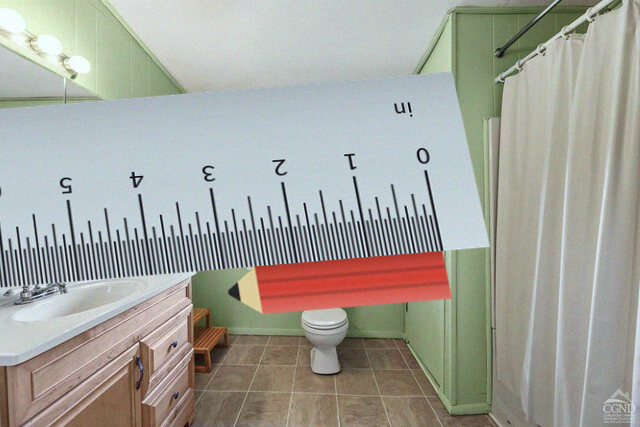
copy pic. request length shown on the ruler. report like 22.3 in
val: 3 in
